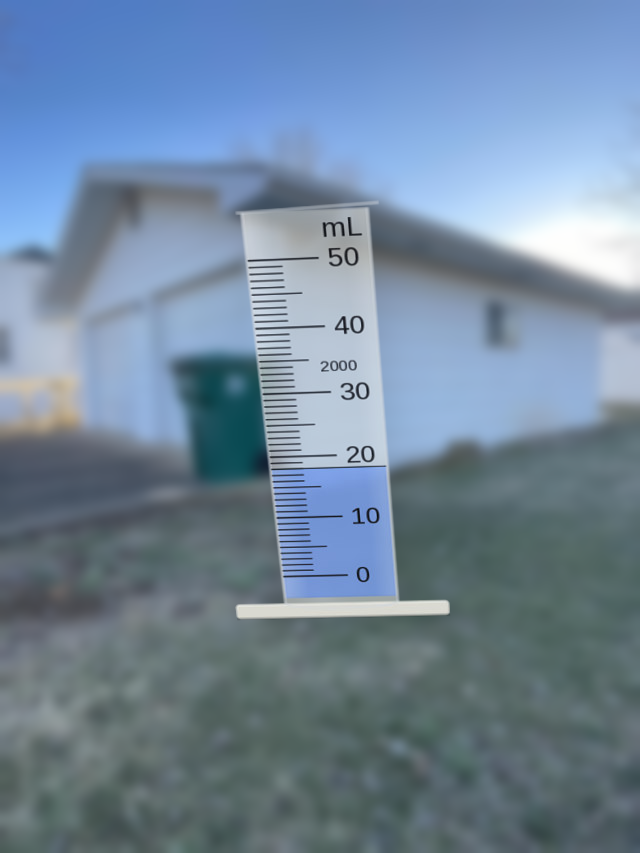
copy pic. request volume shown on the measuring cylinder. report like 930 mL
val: 18 mL
